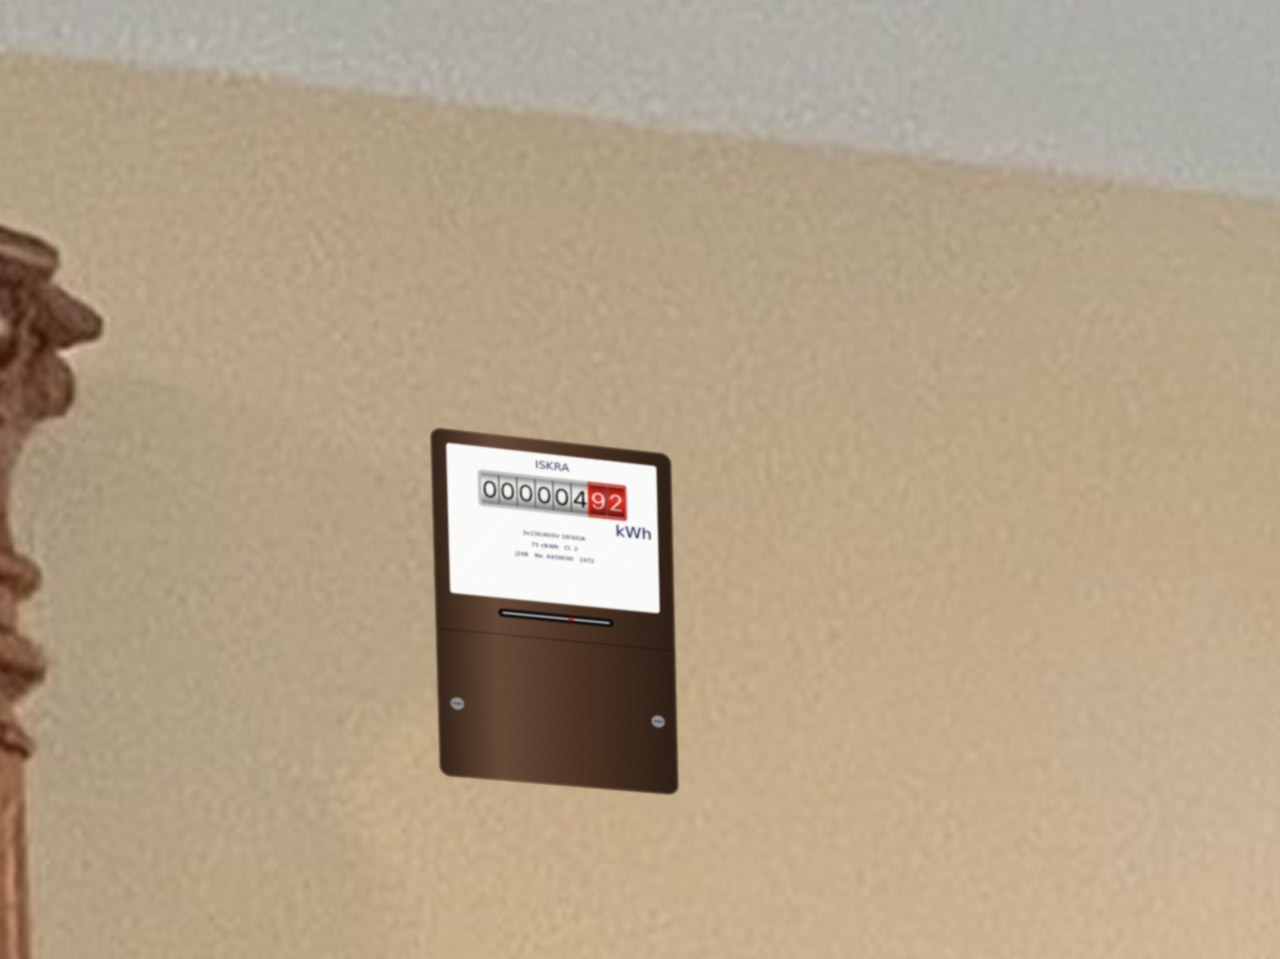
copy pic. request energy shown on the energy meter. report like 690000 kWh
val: 4.92 kWh
